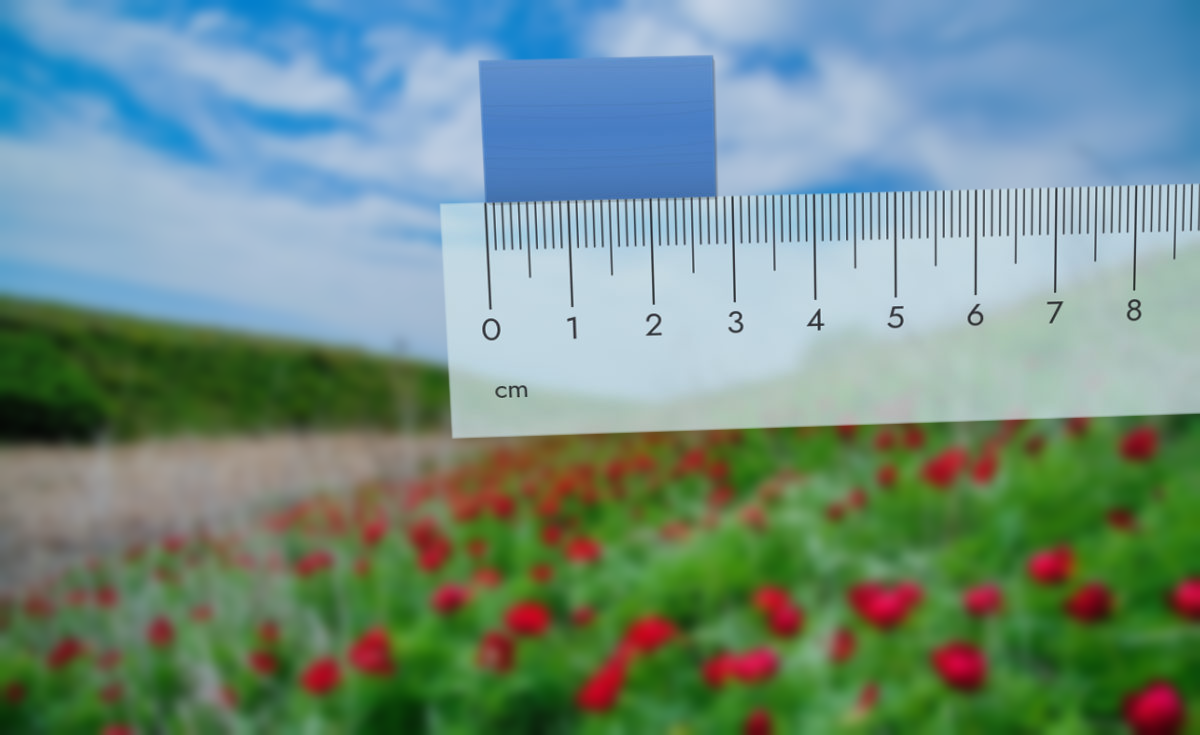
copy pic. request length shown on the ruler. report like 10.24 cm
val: 2.8 cm
